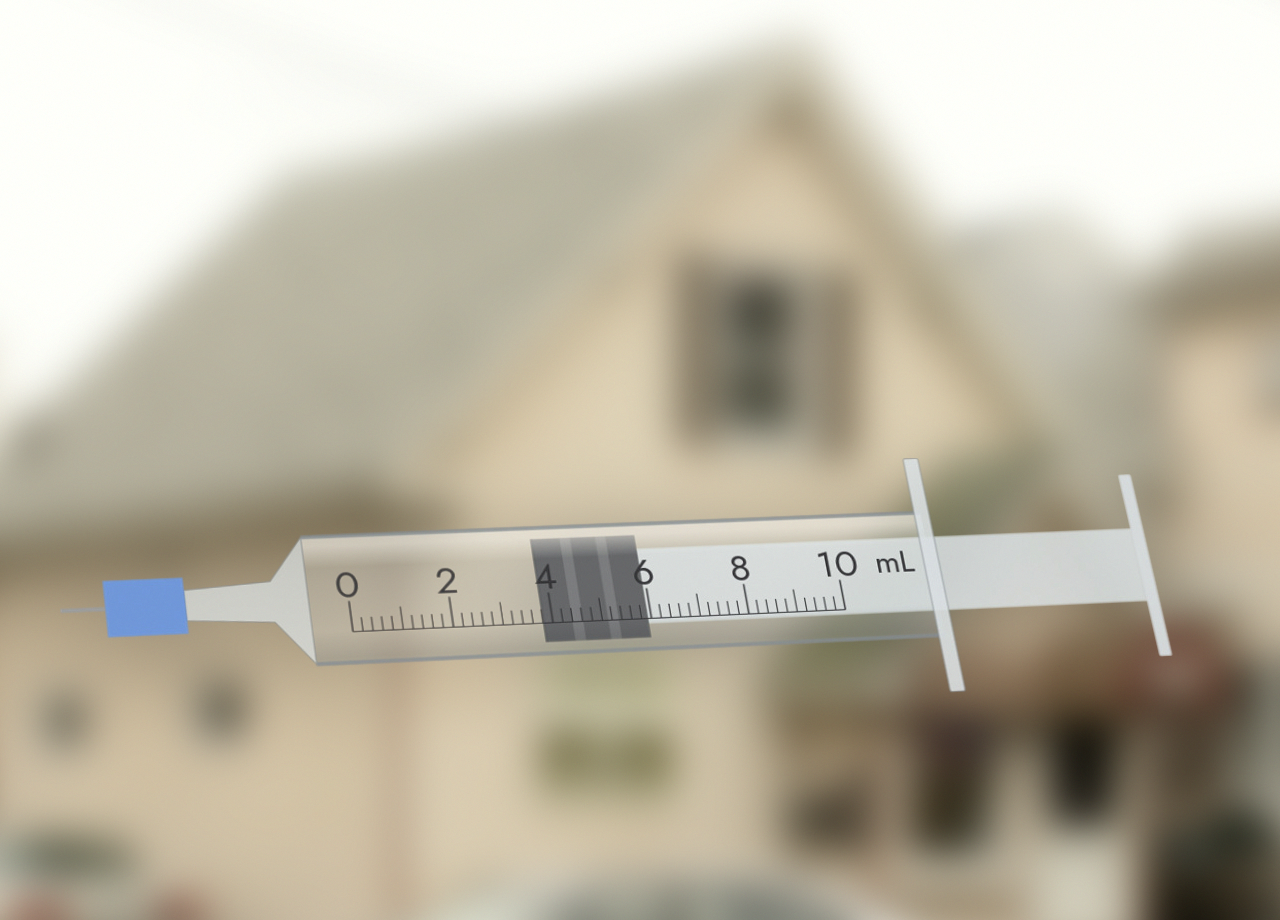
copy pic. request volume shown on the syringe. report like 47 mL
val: 3.8 mL
